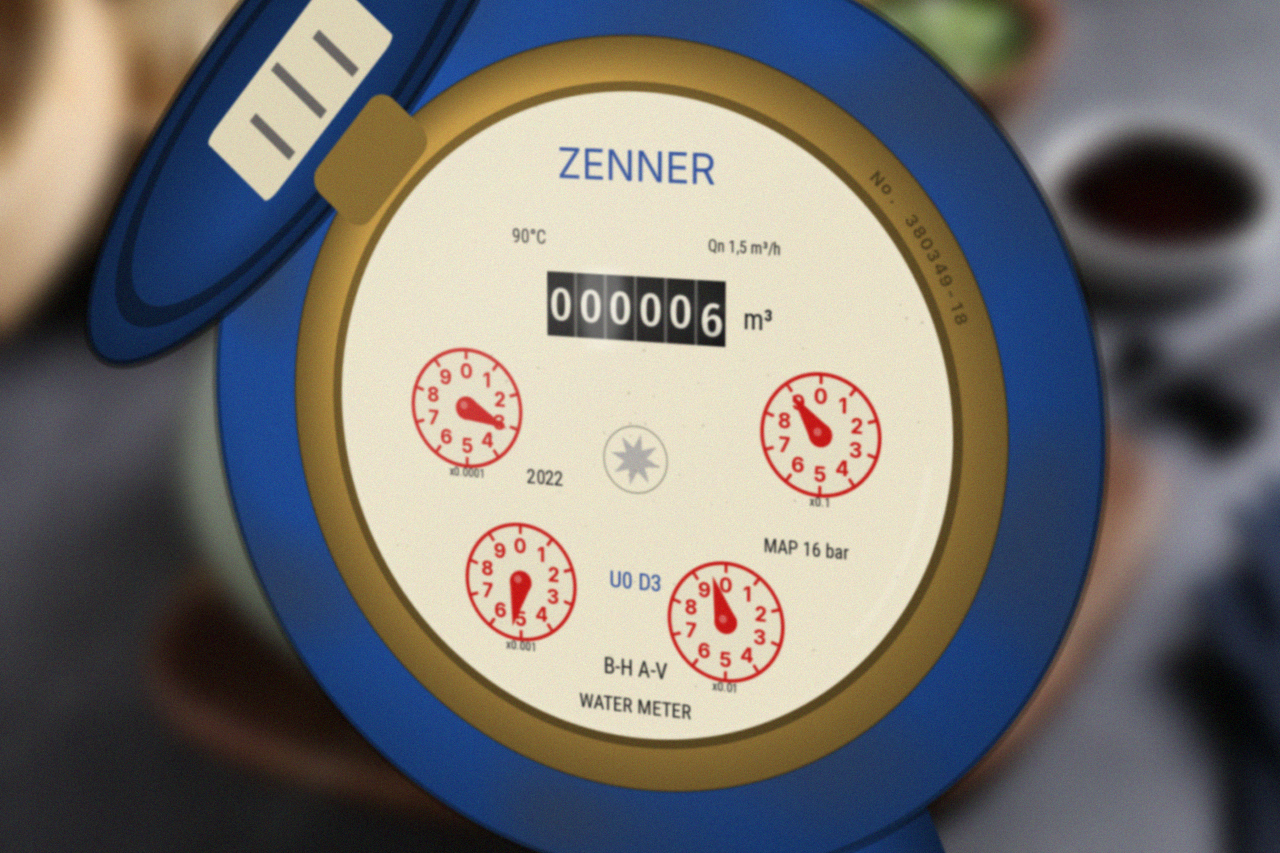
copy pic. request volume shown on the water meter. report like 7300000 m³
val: 5.8953 m³
